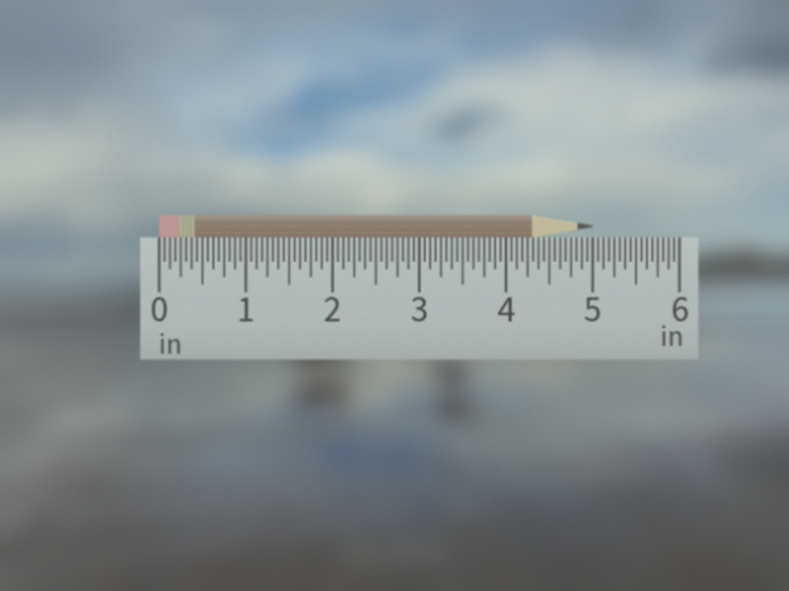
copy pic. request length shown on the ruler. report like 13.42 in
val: 5 in
